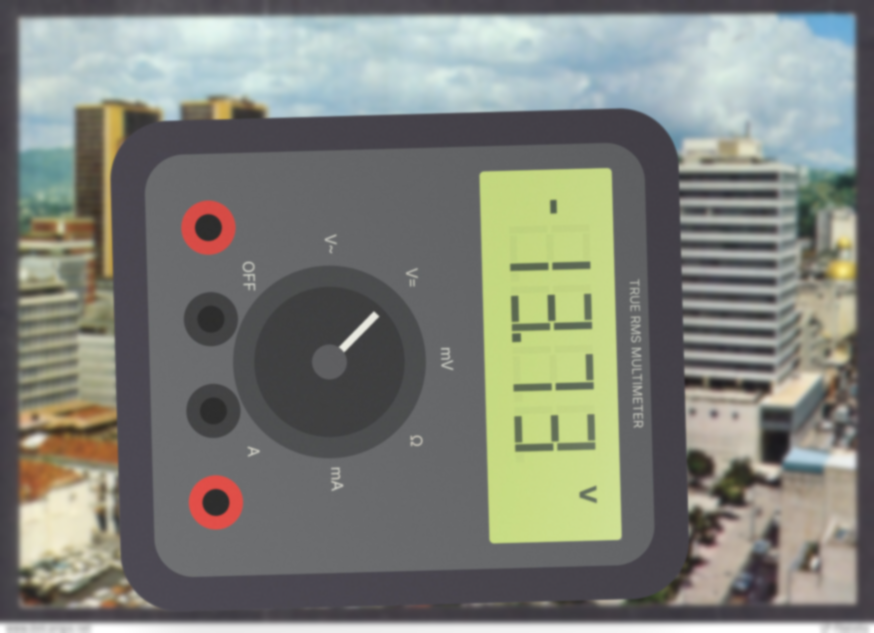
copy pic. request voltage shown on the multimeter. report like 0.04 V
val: -13.73 V
